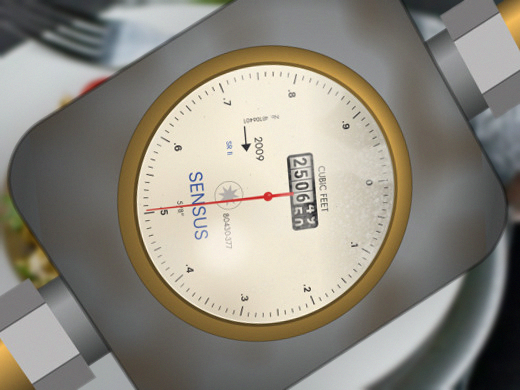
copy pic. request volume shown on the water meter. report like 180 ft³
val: 250649.50 ft³
